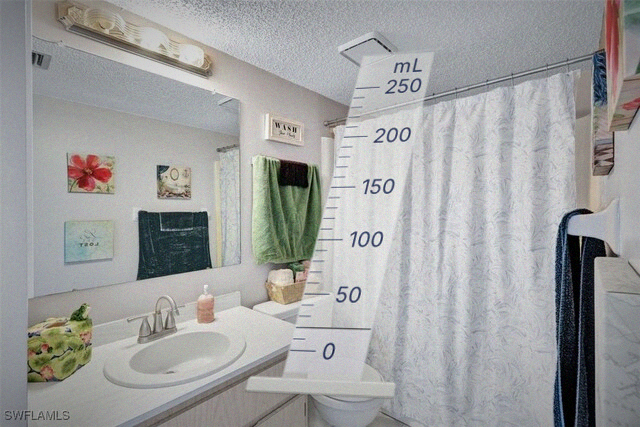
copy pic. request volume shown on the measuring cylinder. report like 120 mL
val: 20 mL
